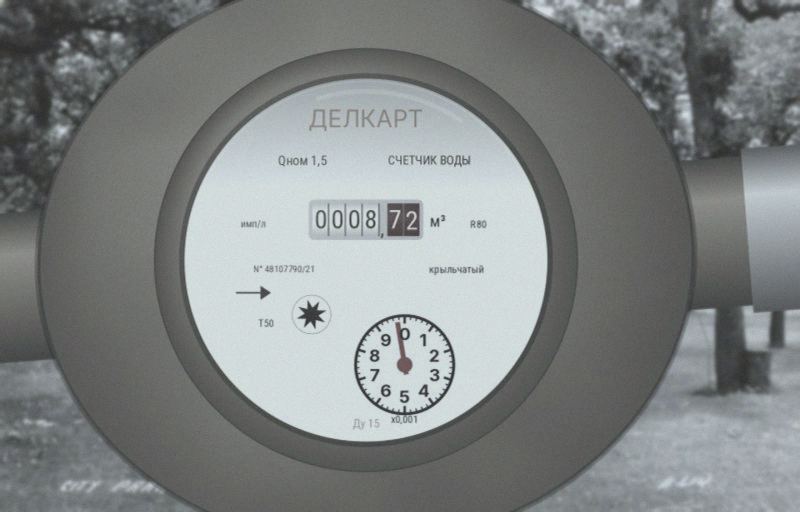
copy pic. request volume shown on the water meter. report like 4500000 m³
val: 8.719 m³
